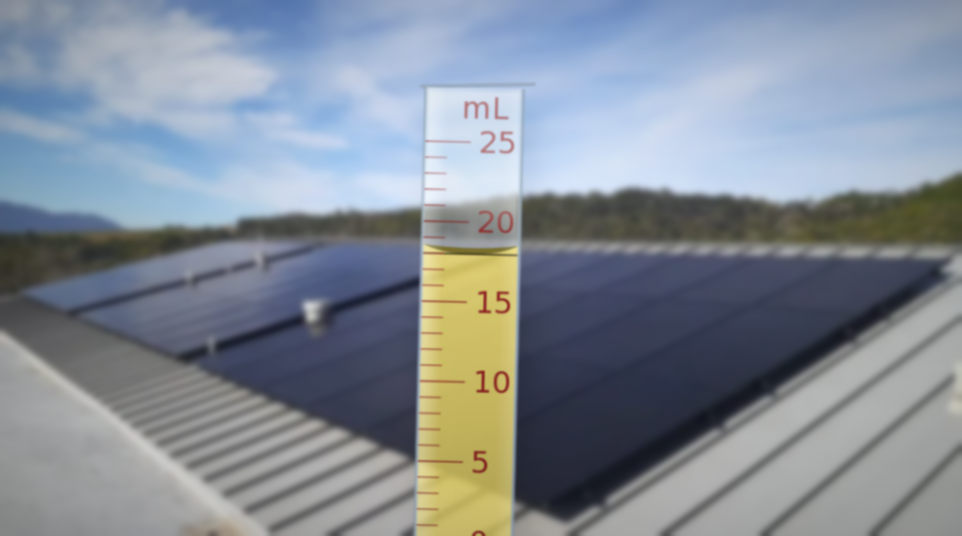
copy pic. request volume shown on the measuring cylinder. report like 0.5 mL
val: 18 mL
